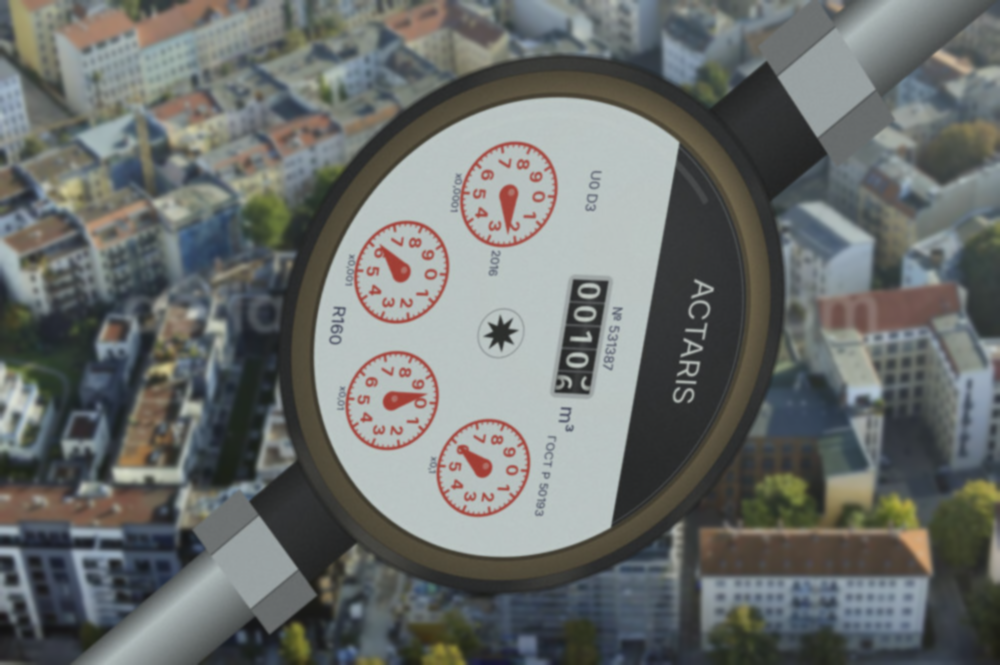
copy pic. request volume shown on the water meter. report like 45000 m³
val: 105.5962 m³
